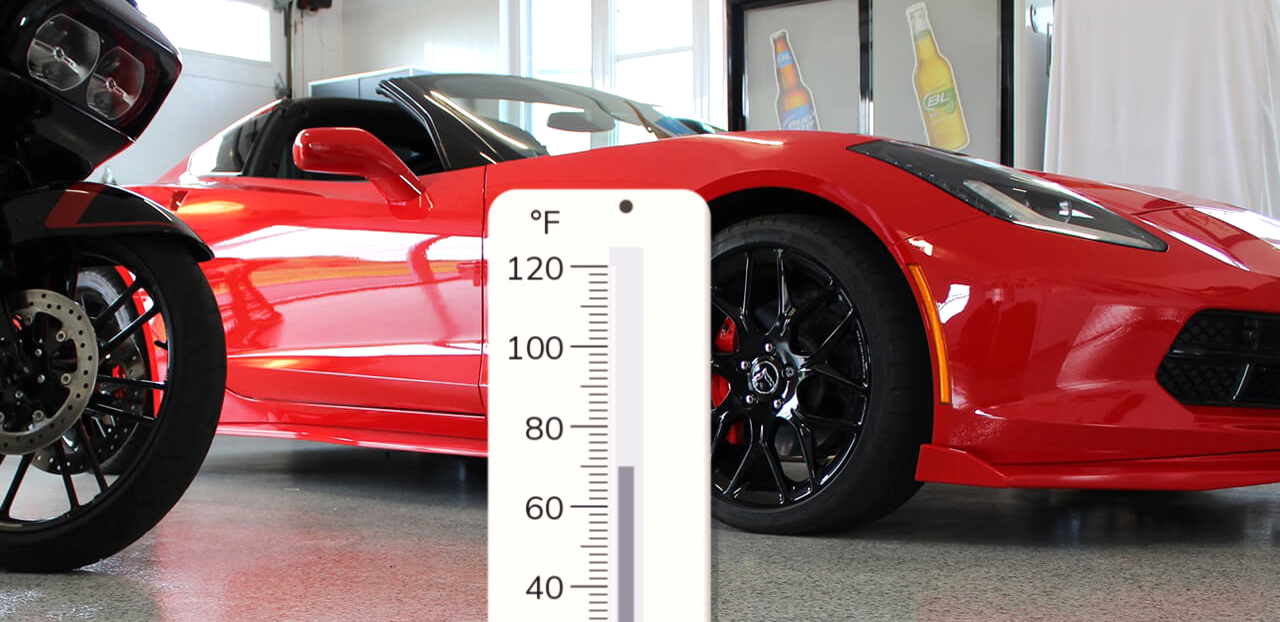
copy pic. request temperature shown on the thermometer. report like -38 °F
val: 70 °F
